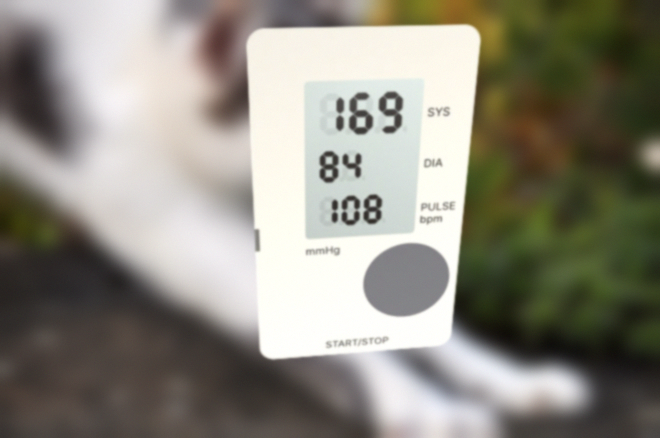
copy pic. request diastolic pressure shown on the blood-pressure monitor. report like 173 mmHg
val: 84 mmHg
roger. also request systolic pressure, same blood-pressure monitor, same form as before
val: 169 mmHg
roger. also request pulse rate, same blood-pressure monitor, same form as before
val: 108 bpm
